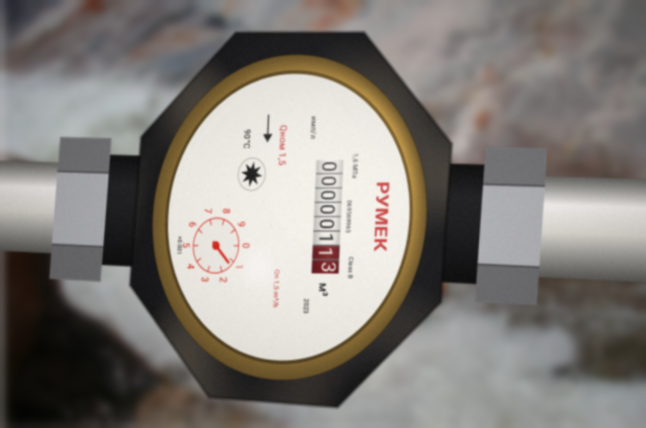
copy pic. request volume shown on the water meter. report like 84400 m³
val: 1.131 m³
